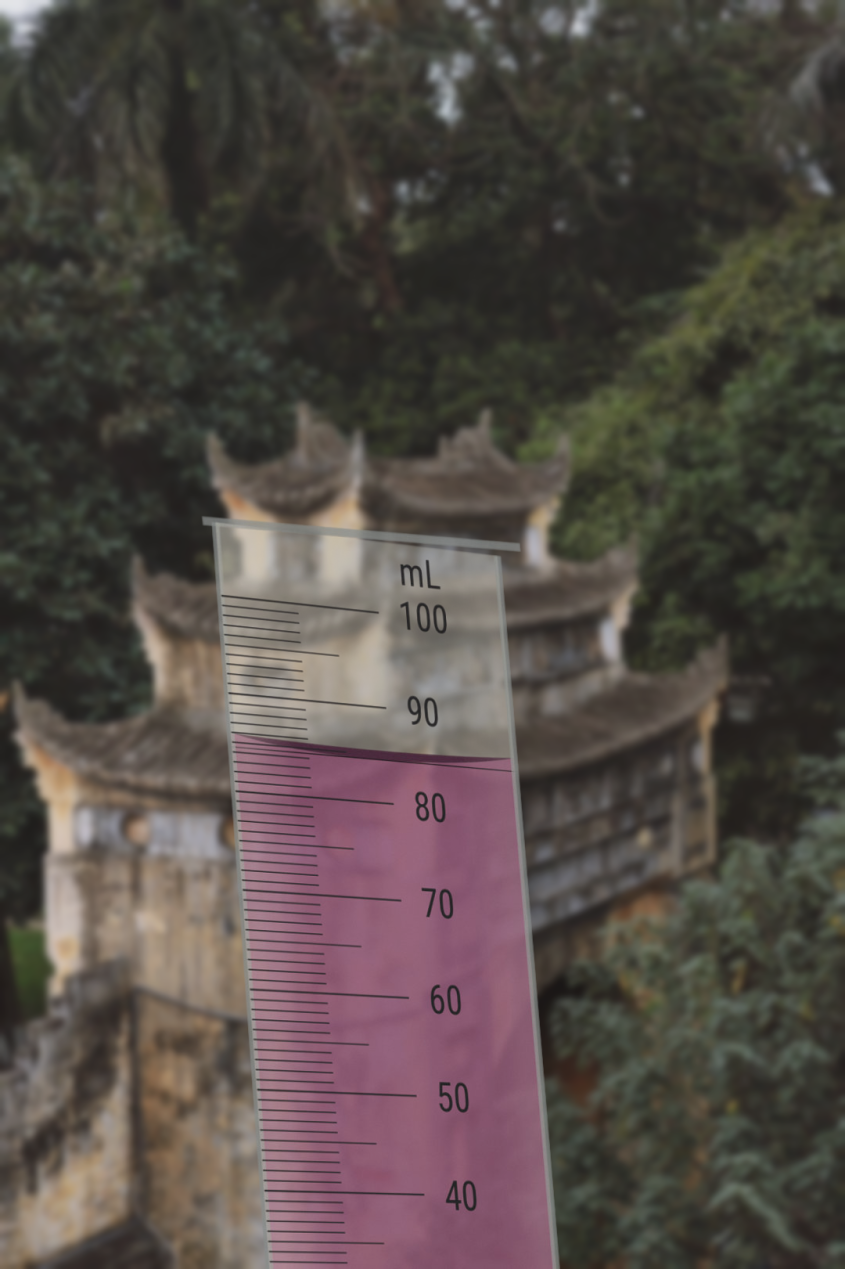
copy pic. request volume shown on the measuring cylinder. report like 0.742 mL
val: 84.5 mL
